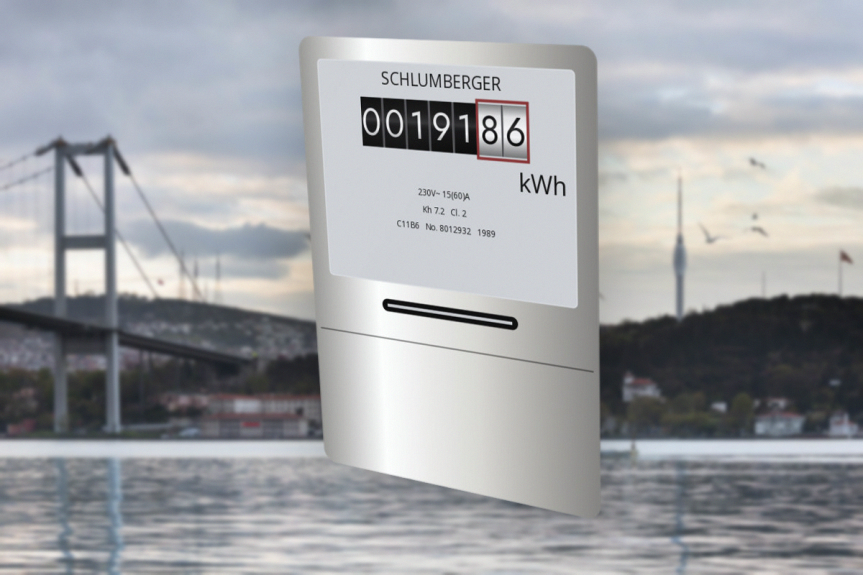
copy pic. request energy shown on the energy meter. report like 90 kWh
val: 191.86 kWh
